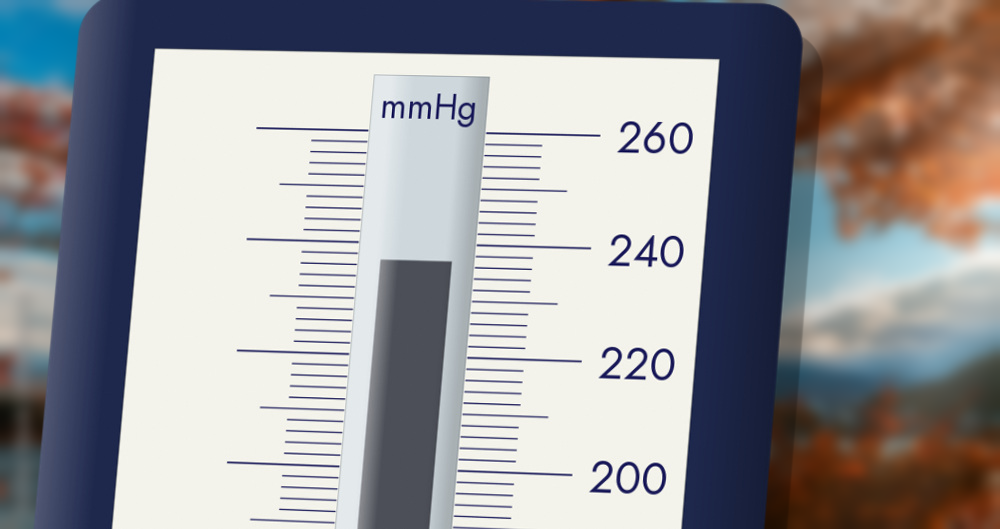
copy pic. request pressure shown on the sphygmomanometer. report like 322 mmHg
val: 237 mmHg
